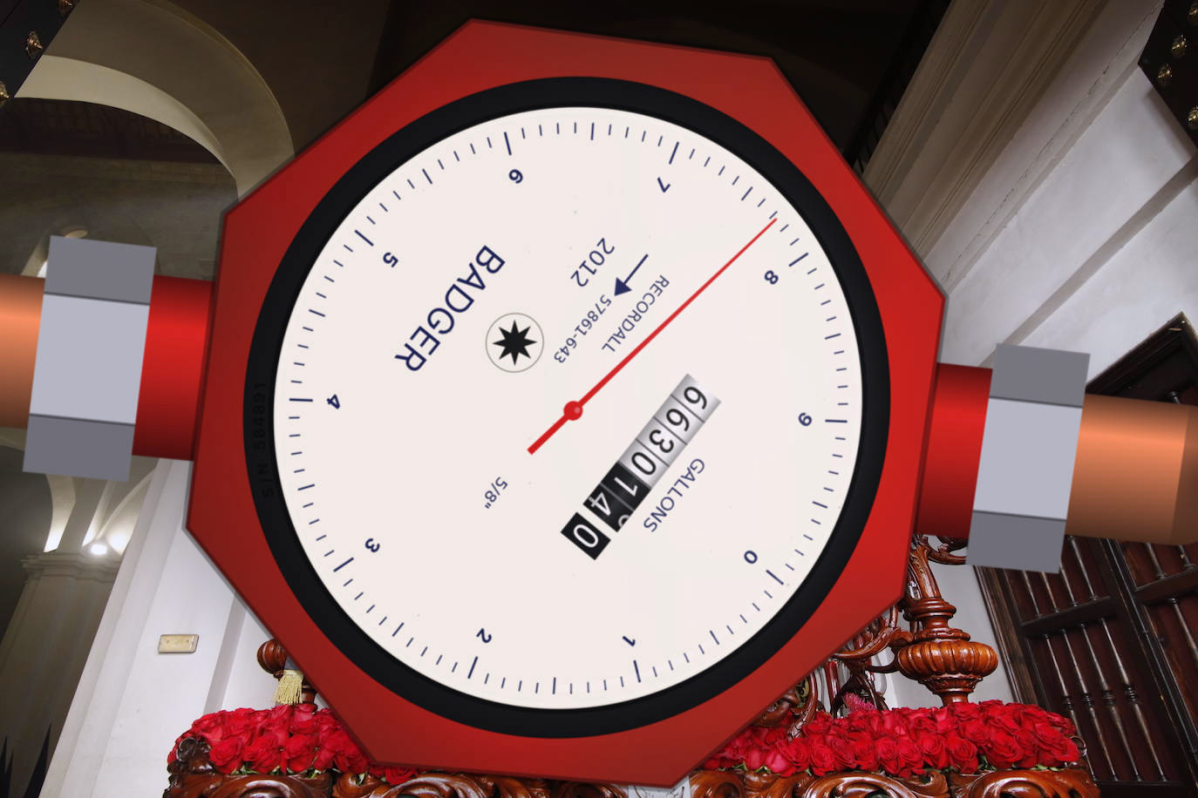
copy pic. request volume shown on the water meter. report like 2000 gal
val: 6630137.7 gal
